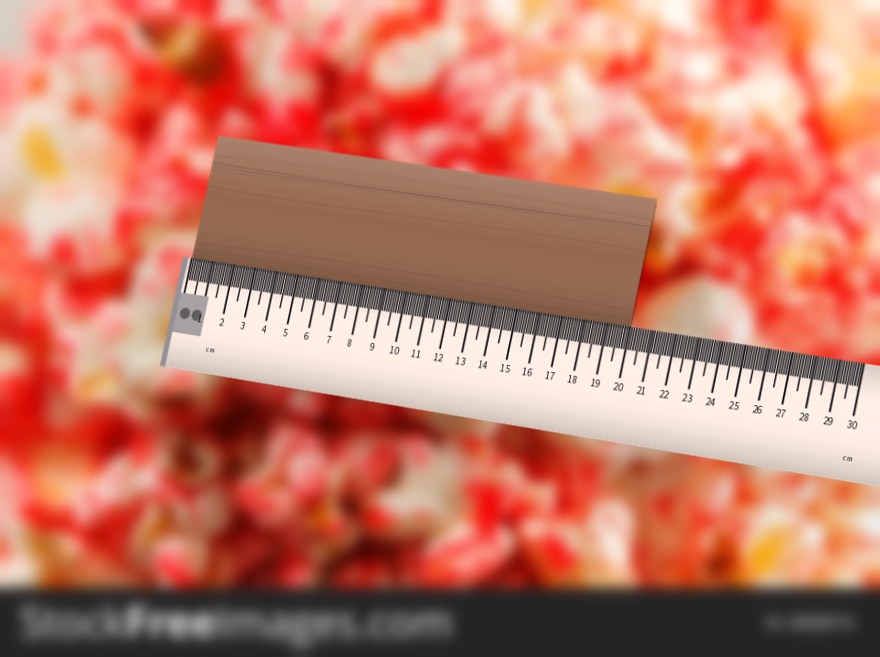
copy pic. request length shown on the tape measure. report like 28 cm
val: 20 cm
